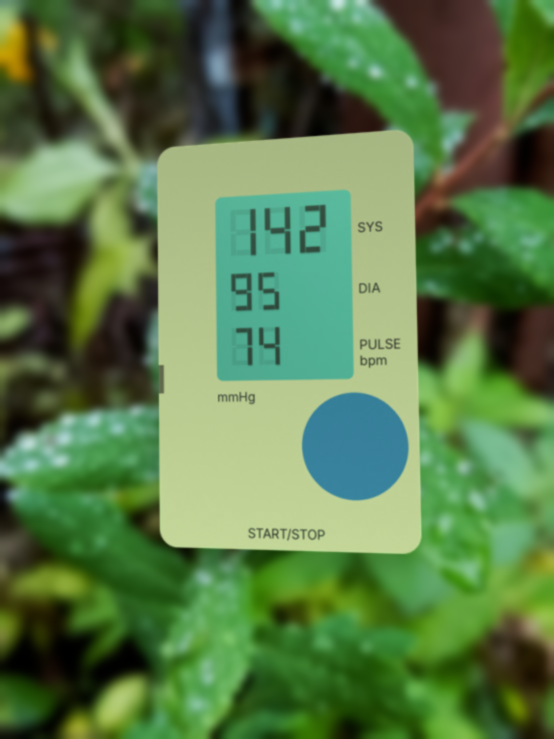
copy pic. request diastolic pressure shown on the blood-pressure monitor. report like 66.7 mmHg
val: 95 mmHg
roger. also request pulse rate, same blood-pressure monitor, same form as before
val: 74 bpm
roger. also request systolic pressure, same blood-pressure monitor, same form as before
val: 142 mmHg
